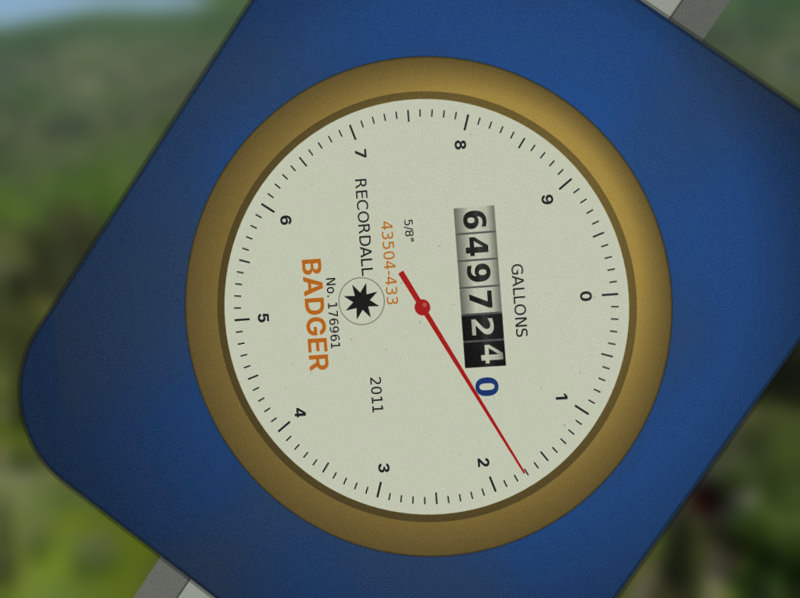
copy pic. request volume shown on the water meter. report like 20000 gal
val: 6497241.7 gal
